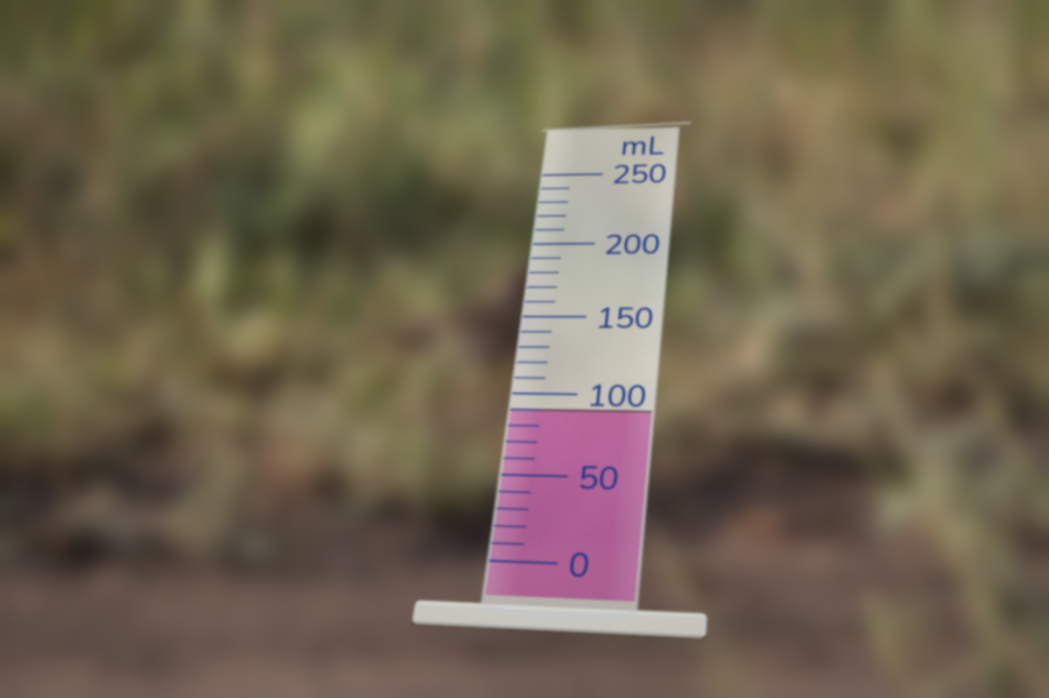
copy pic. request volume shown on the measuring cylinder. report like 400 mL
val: 90 mL
